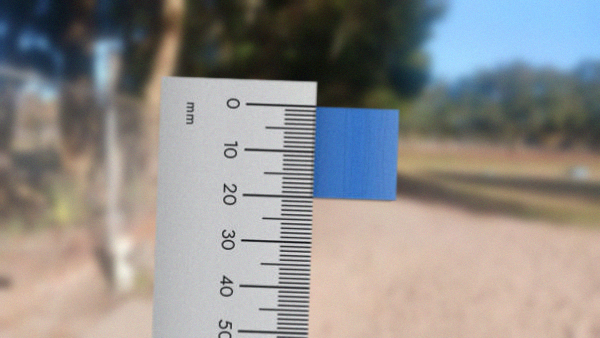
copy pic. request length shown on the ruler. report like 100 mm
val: 20 mm
